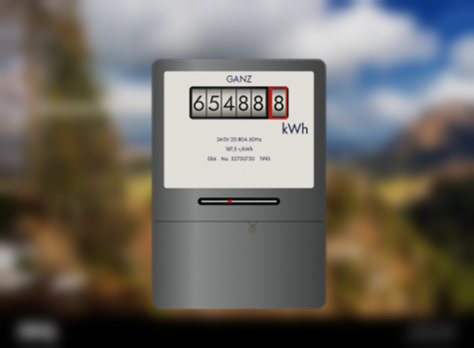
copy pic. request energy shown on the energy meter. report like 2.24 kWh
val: 65488.8 kWh
